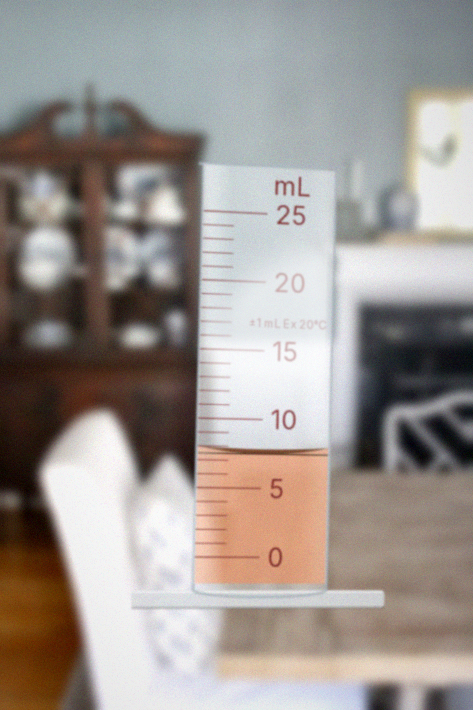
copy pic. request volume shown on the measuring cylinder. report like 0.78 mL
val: 7.5 mL
